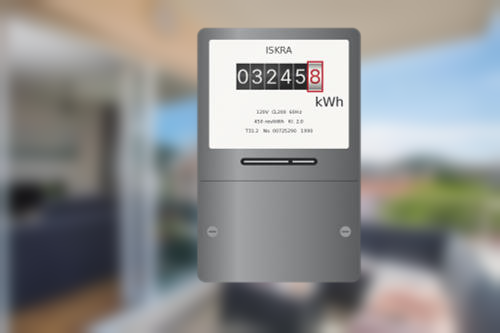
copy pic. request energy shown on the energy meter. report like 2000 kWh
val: 3245.8 kWh
